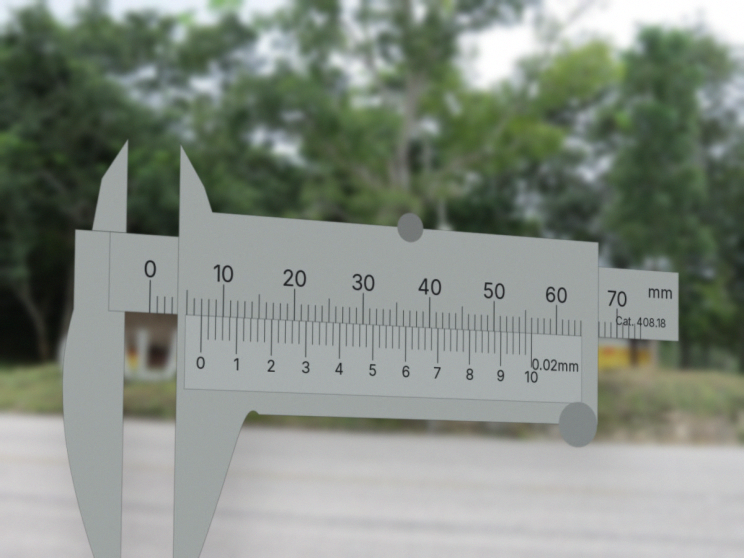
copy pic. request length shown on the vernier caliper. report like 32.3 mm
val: 7.0 mm
